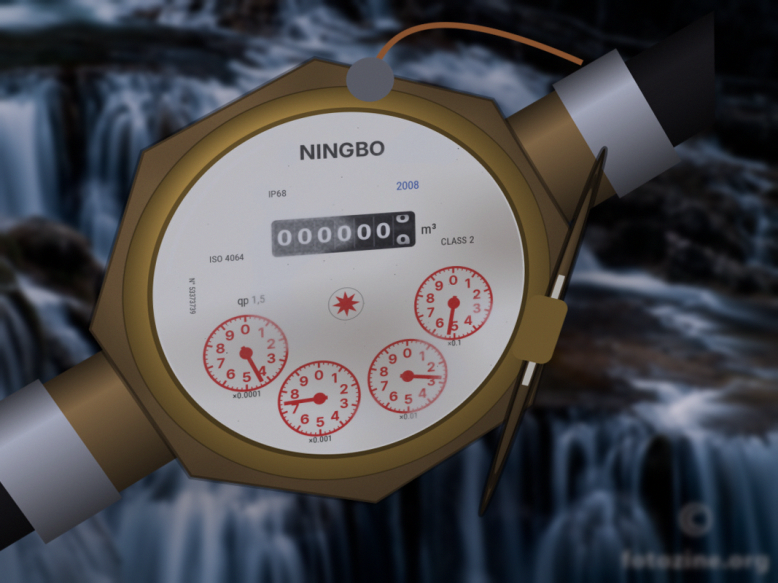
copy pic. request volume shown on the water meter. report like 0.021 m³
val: 8.5274 m³
